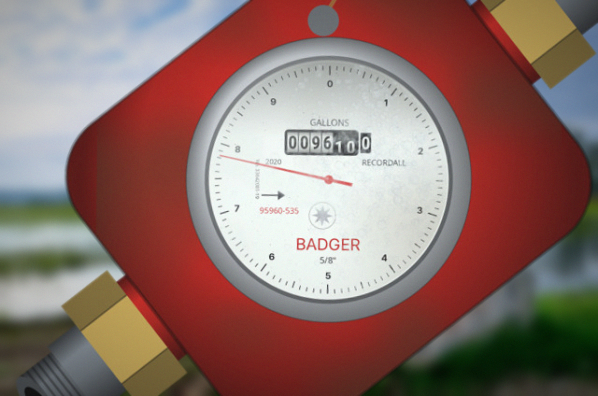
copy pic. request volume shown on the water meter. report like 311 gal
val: 96097.8 gal
